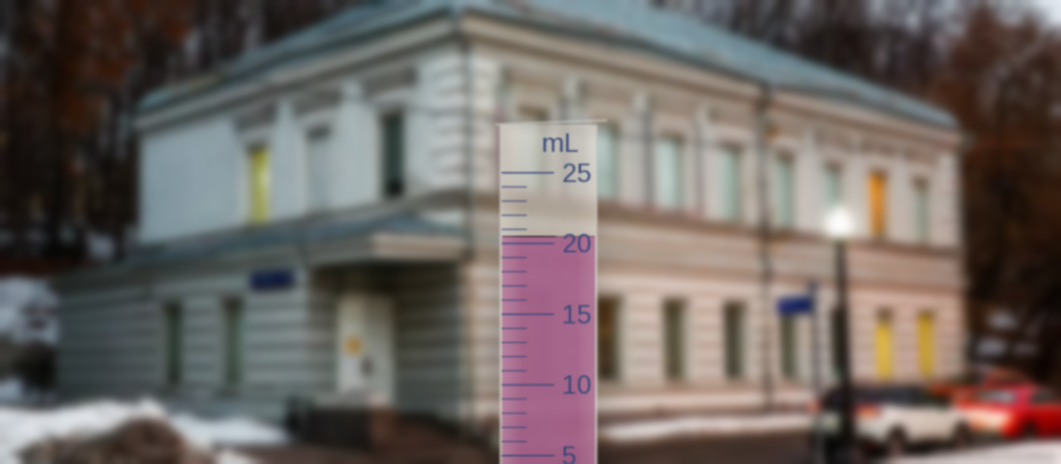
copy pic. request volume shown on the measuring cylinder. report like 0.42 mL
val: 20.5 mL
